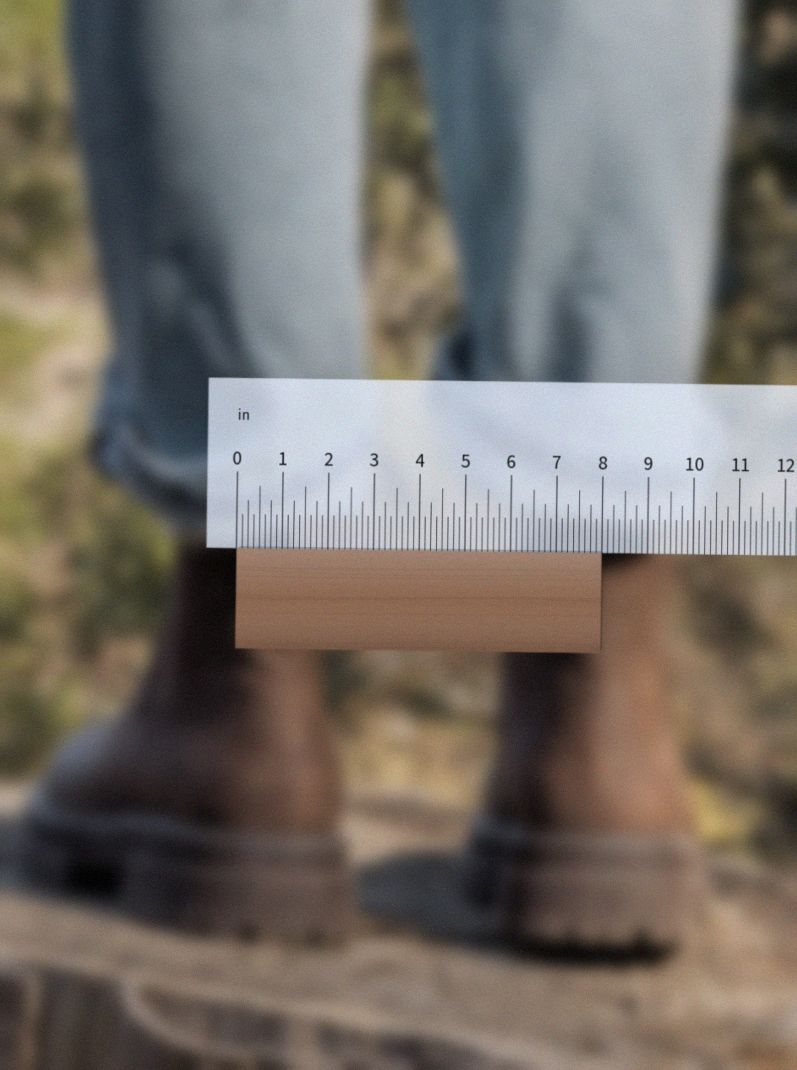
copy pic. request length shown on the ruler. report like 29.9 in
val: 8 in
